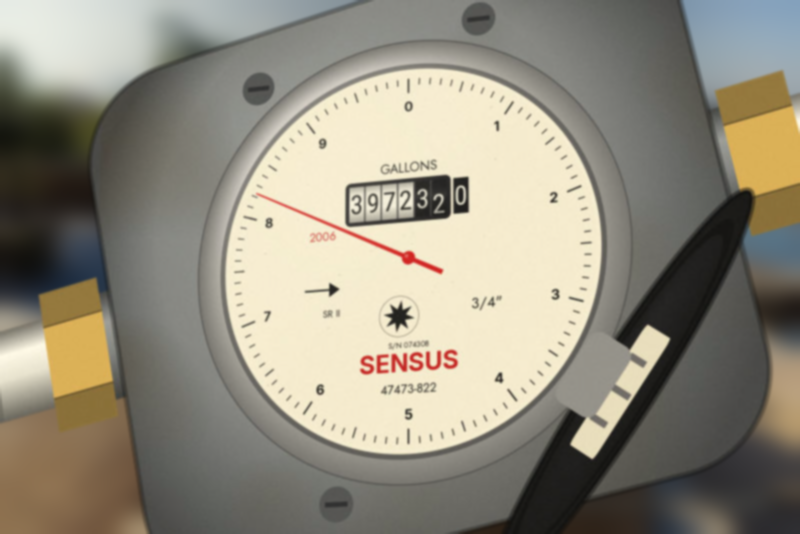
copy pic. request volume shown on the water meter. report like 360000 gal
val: 3972318.2 gal
